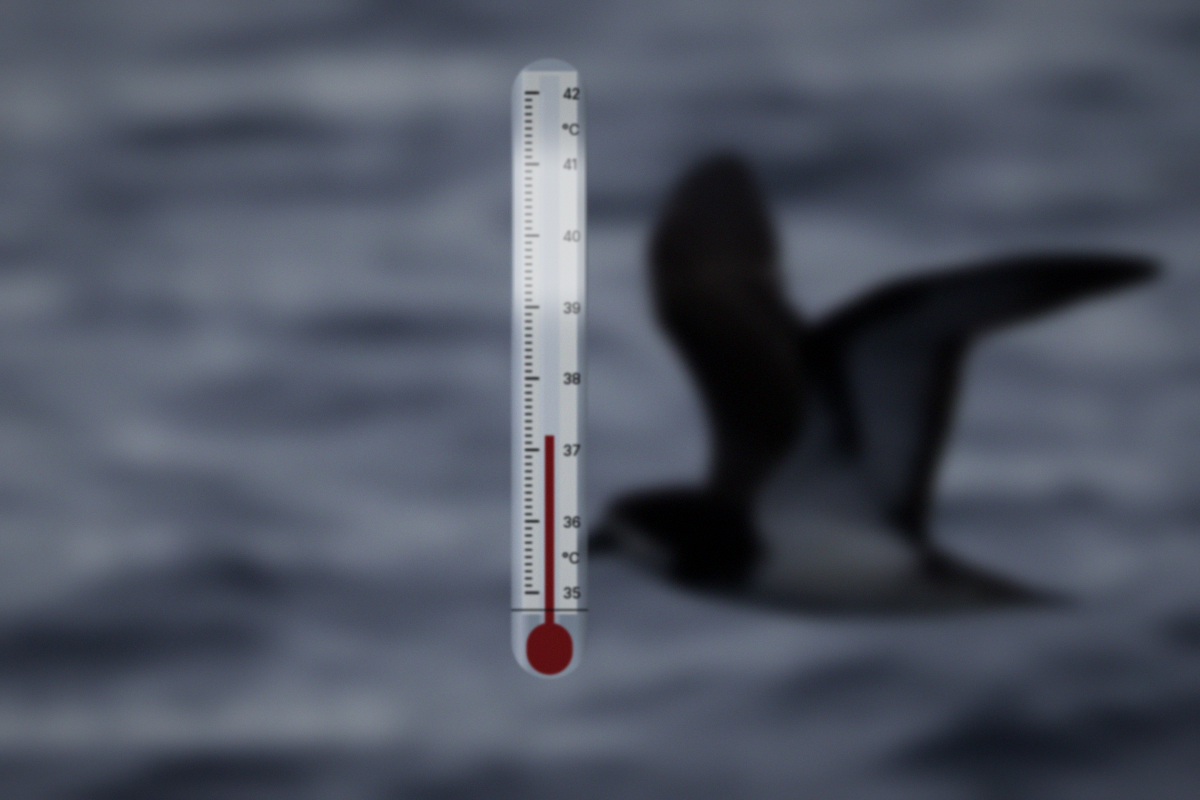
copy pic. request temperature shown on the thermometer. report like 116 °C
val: 37.2 °C
